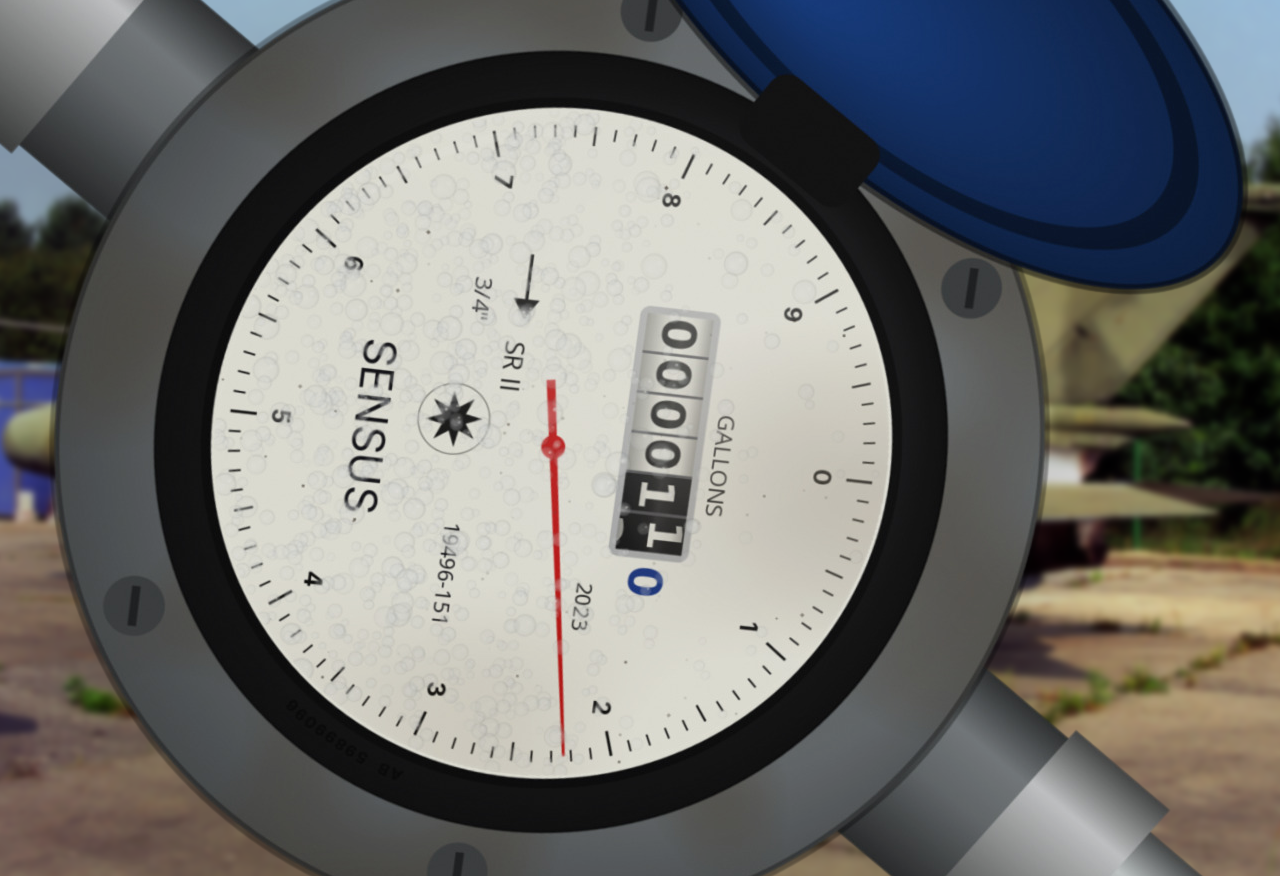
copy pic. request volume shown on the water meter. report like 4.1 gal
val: 112.2 gal
